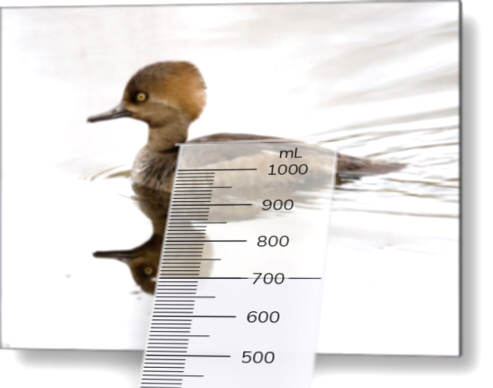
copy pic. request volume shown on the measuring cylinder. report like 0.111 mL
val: 700 mL
